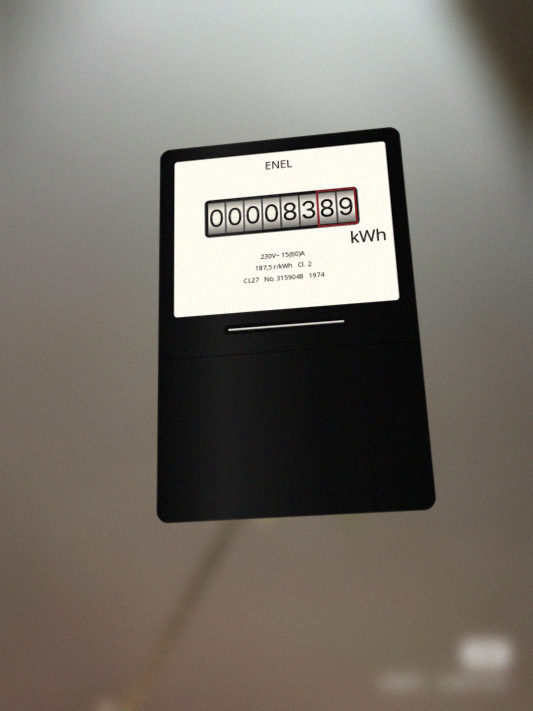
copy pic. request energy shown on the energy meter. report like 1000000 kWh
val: 83.89 kWh
